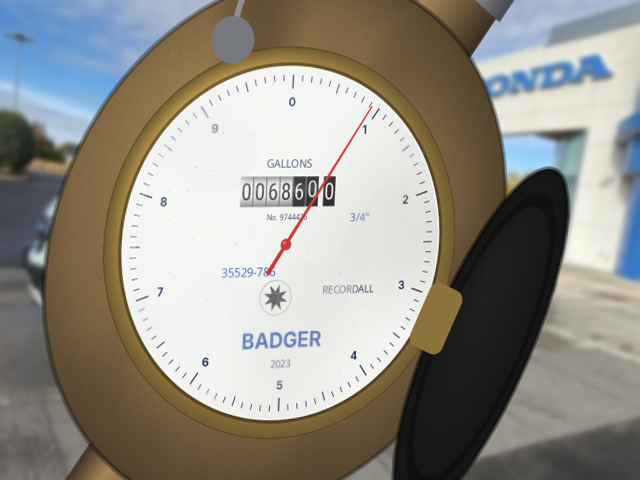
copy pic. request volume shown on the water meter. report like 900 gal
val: 68600.9 gal
